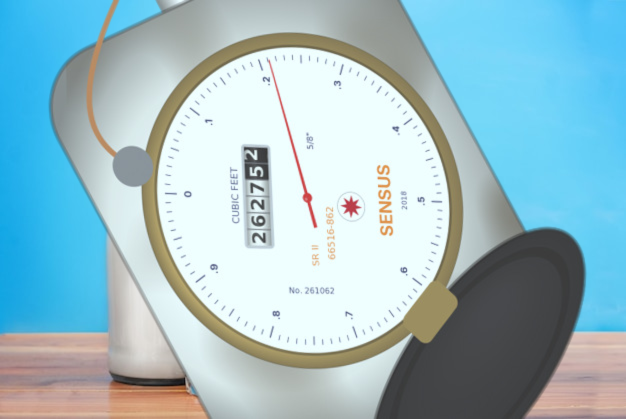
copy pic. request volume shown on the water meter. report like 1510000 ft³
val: 262752.21 ft³
